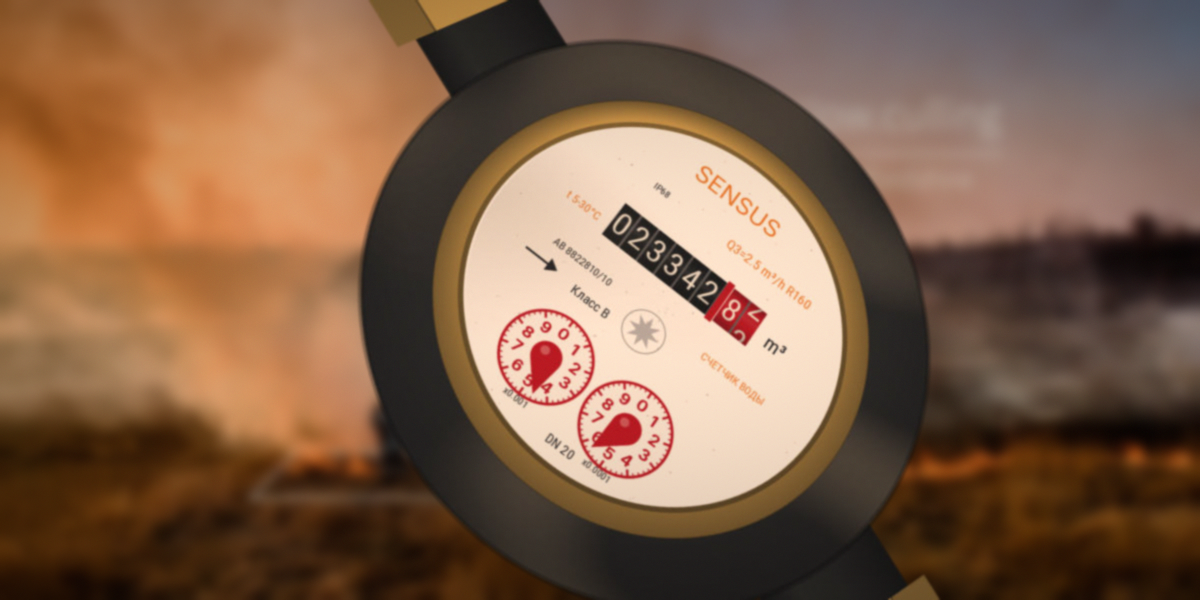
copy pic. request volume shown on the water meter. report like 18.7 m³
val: 23342.8245 m³
